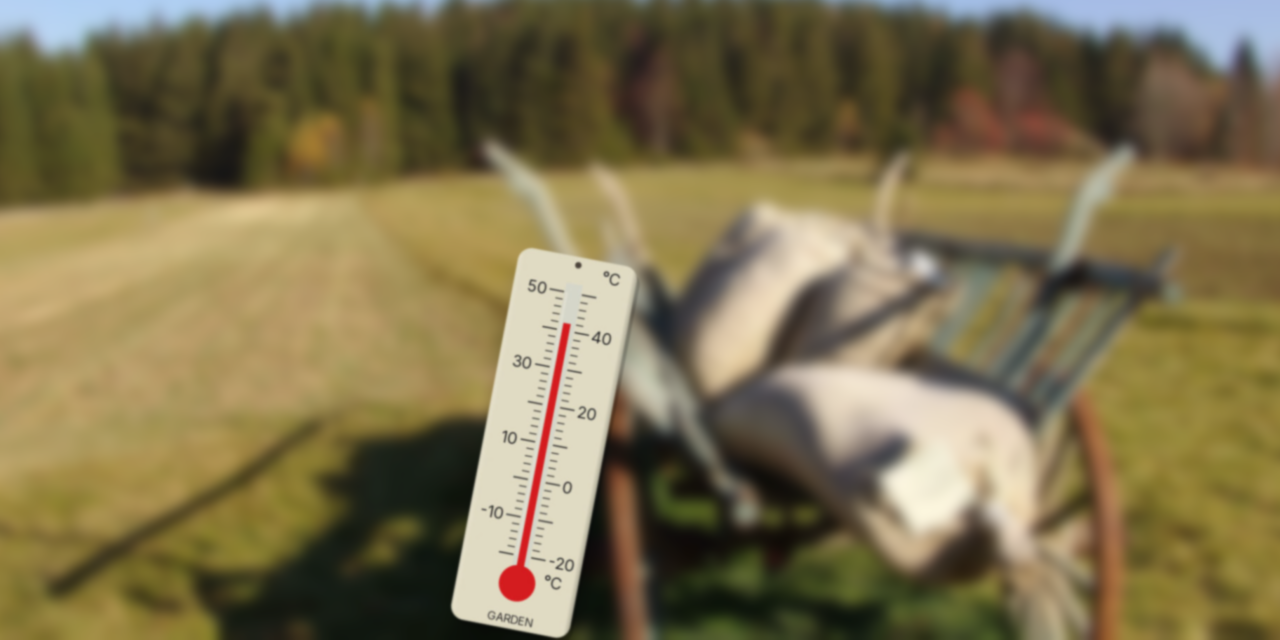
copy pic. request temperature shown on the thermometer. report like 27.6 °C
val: 42 °C
